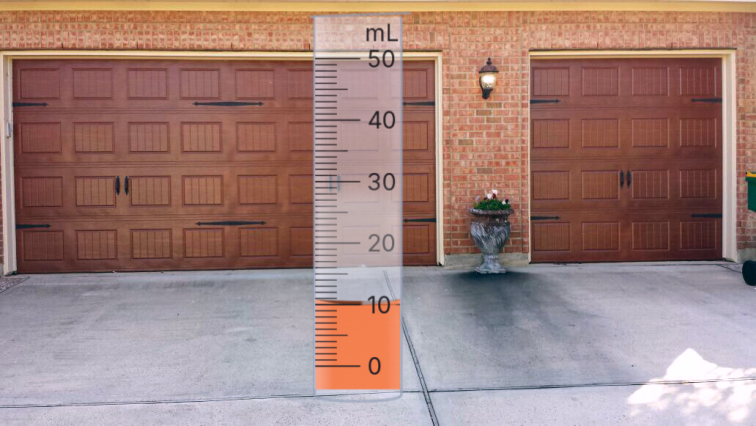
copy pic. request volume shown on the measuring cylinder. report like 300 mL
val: 10 mL
